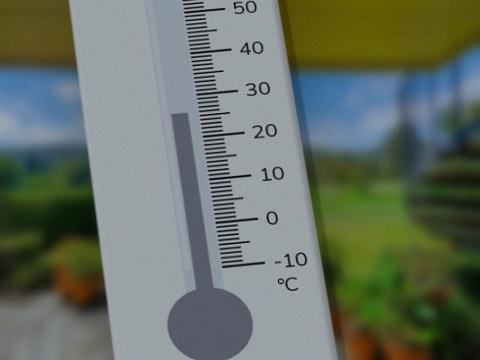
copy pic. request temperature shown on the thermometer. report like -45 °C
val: 26 °C
